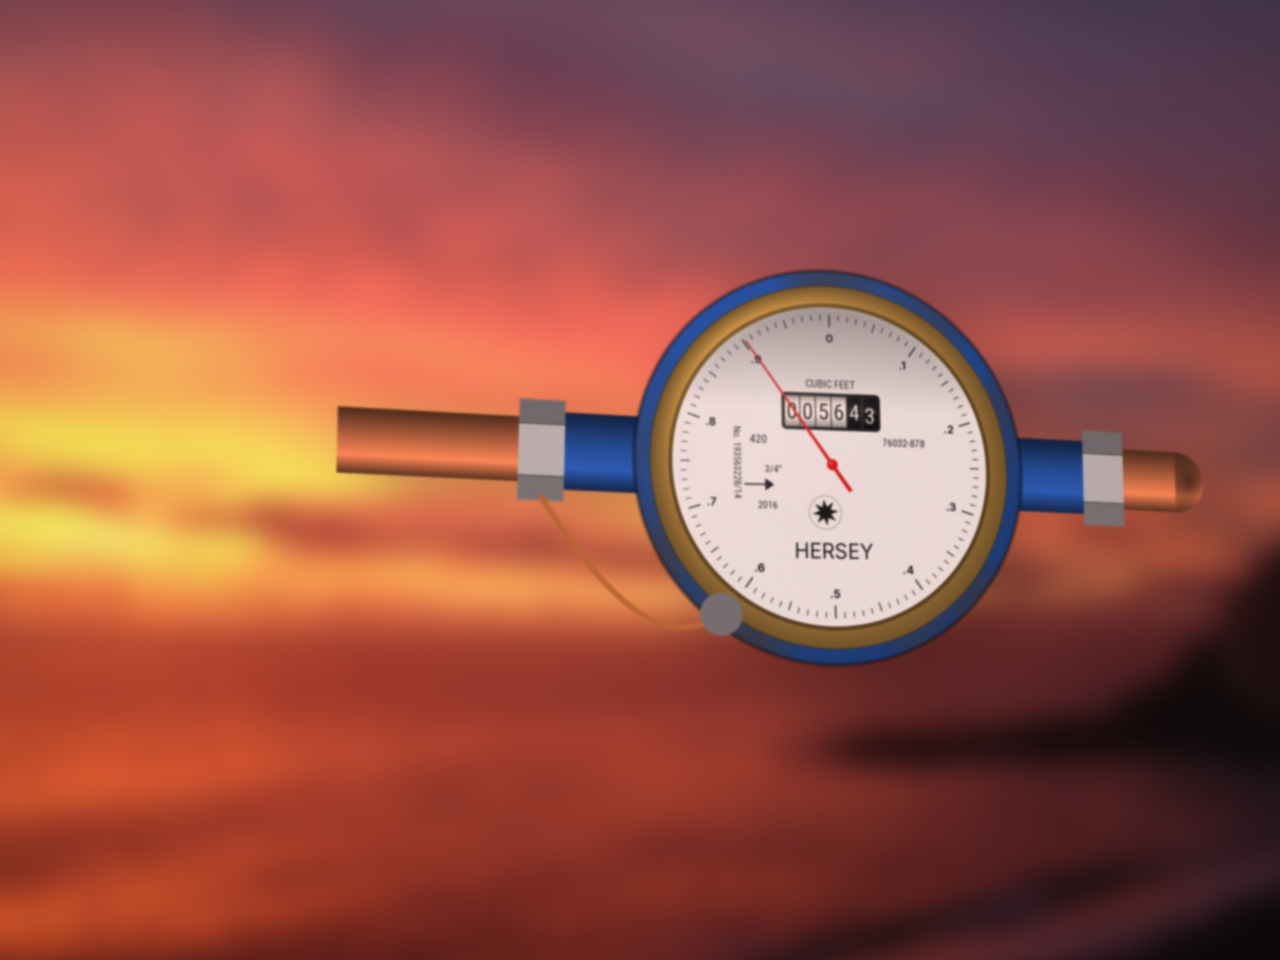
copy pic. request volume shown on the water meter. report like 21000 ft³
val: 5642.90 ft³
